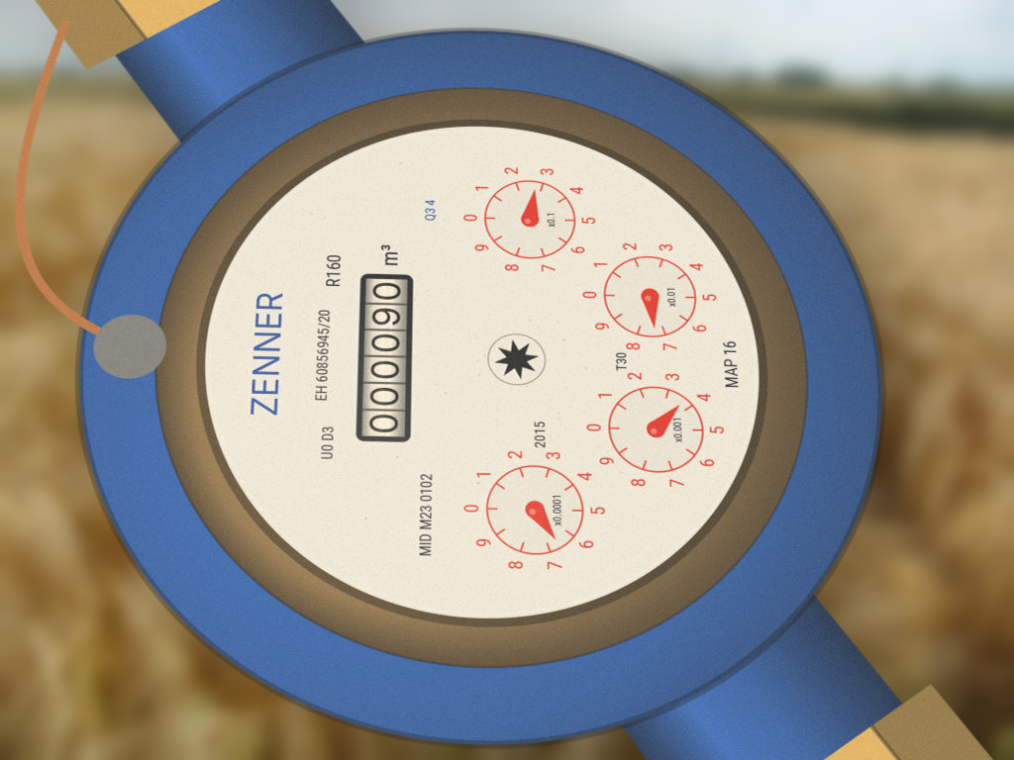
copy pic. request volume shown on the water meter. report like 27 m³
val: 90.2736 m³
